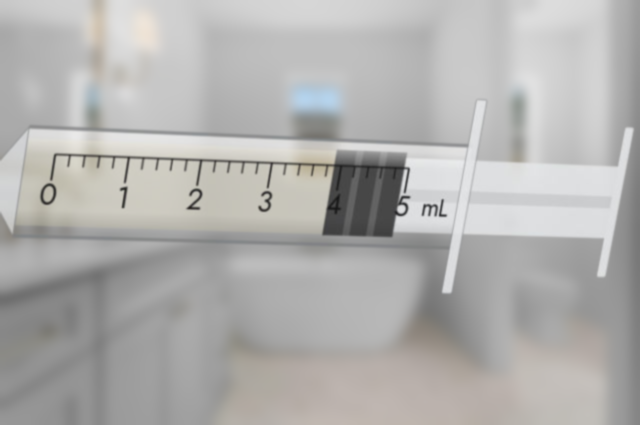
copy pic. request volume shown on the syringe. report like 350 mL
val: 3.9 mL
